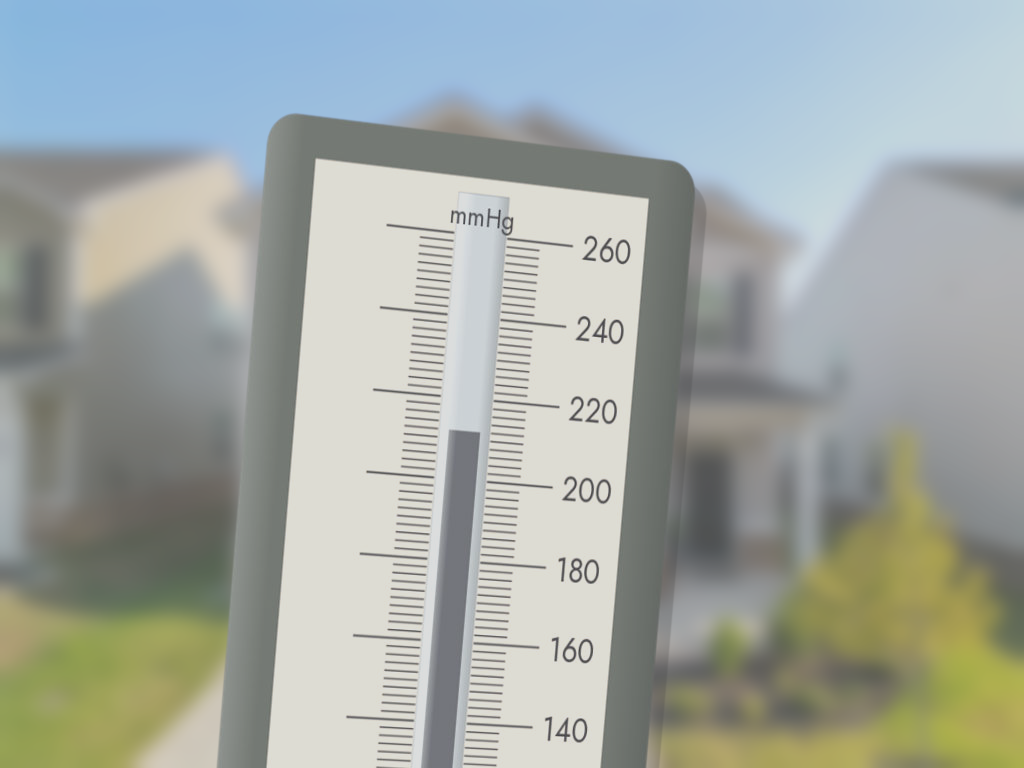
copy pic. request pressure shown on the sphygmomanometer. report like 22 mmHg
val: 212 mmHg
